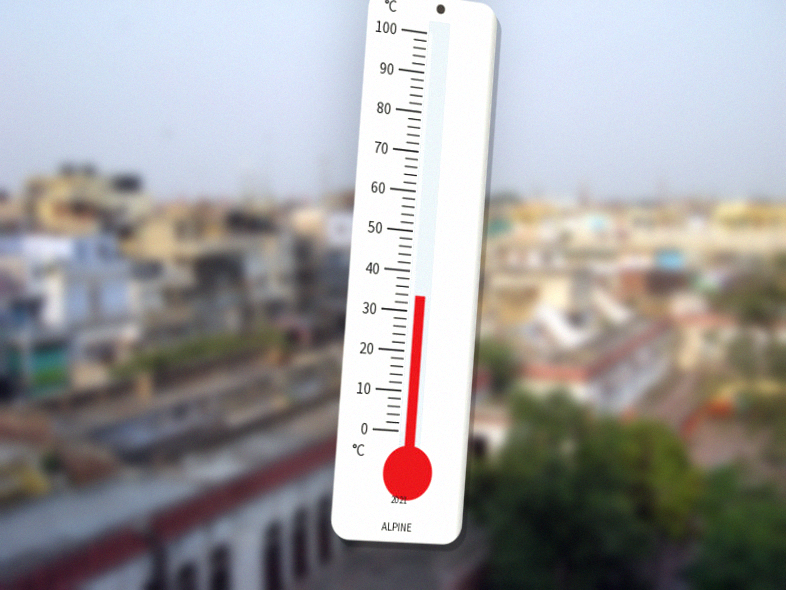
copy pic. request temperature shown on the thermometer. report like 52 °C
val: 34 °C
